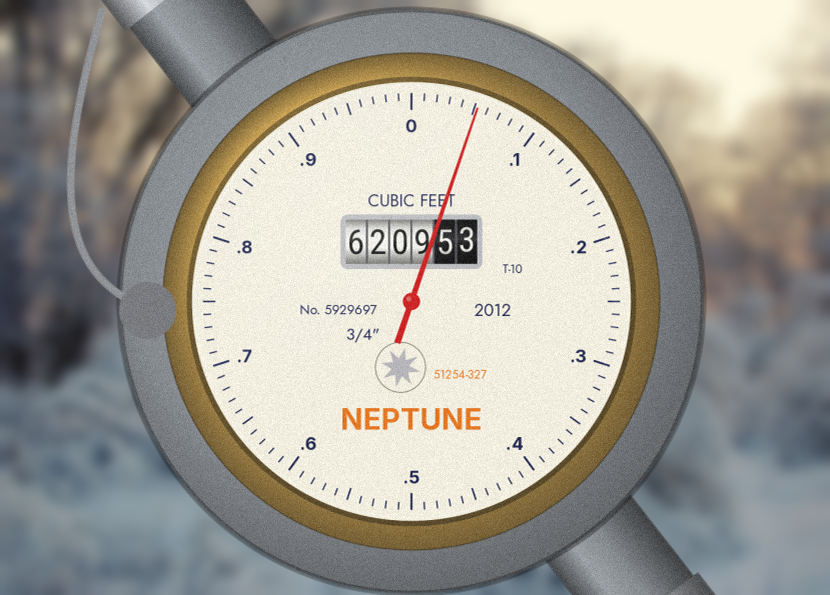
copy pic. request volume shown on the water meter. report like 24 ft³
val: 620953.05 ft³
